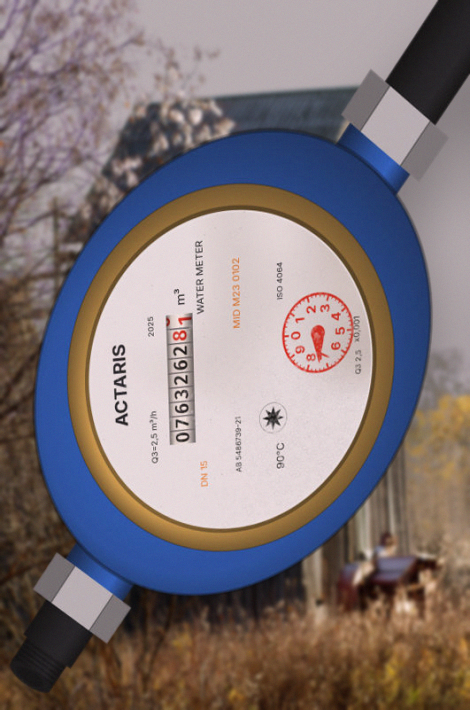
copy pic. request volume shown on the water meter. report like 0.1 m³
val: 763262.807 m³
